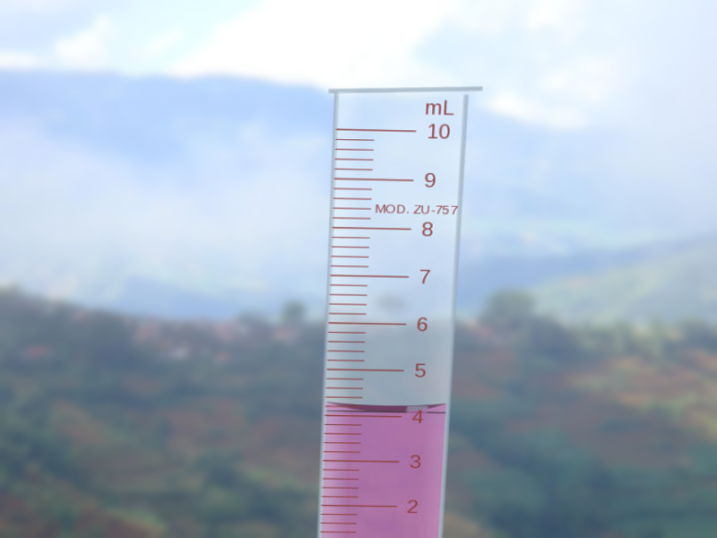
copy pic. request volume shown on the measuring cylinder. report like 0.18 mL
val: 4.1 mL
